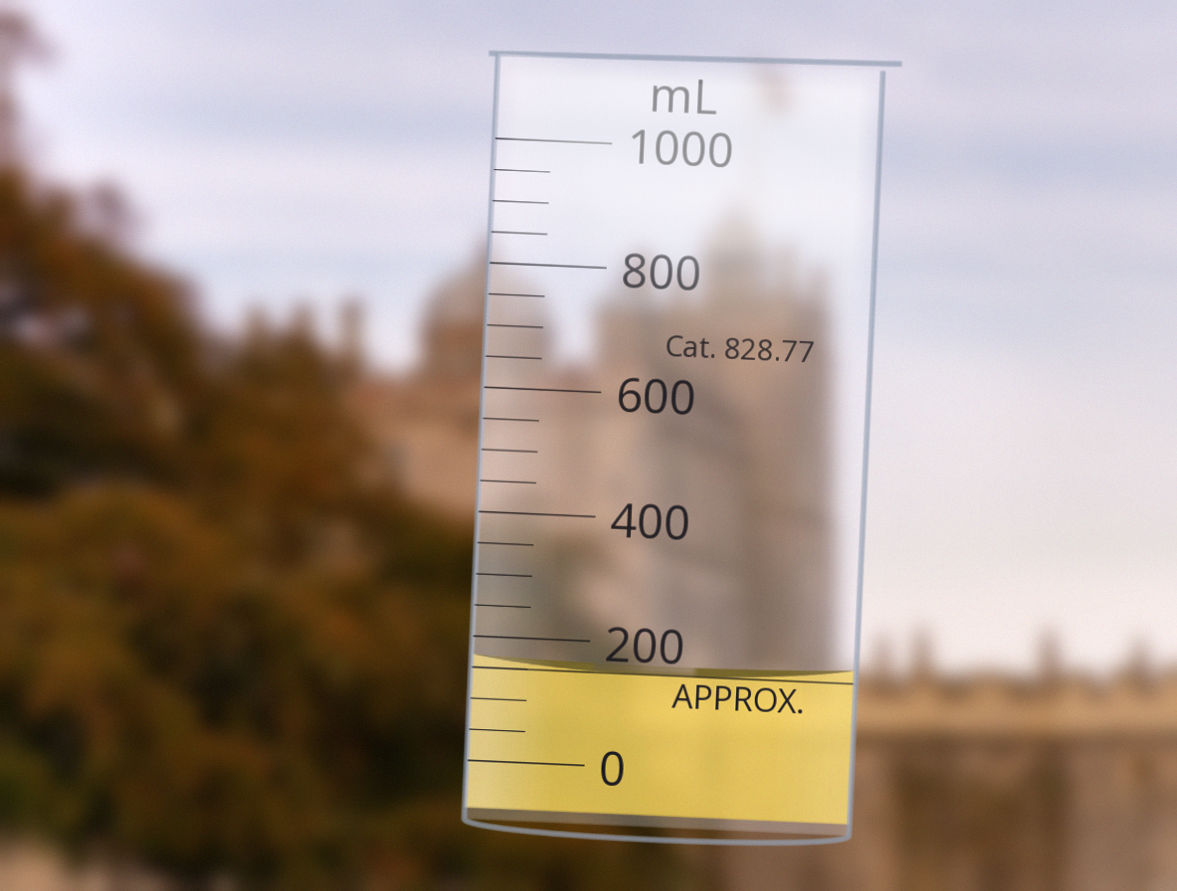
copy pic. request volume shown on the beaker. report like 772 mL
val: 150 mL
